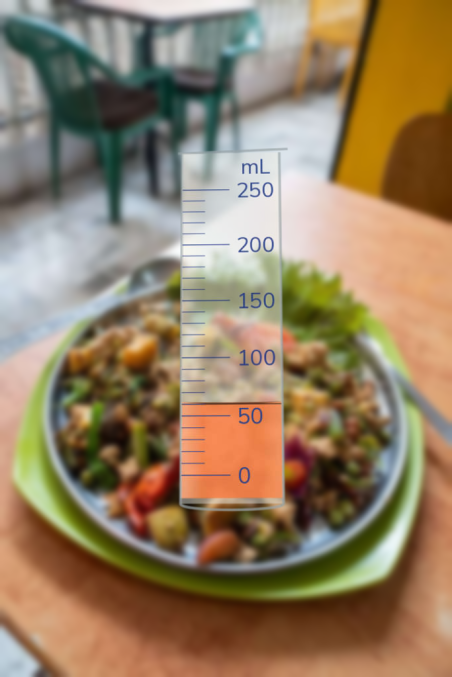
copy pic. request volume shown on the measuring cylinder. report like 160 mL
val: 60 mL
